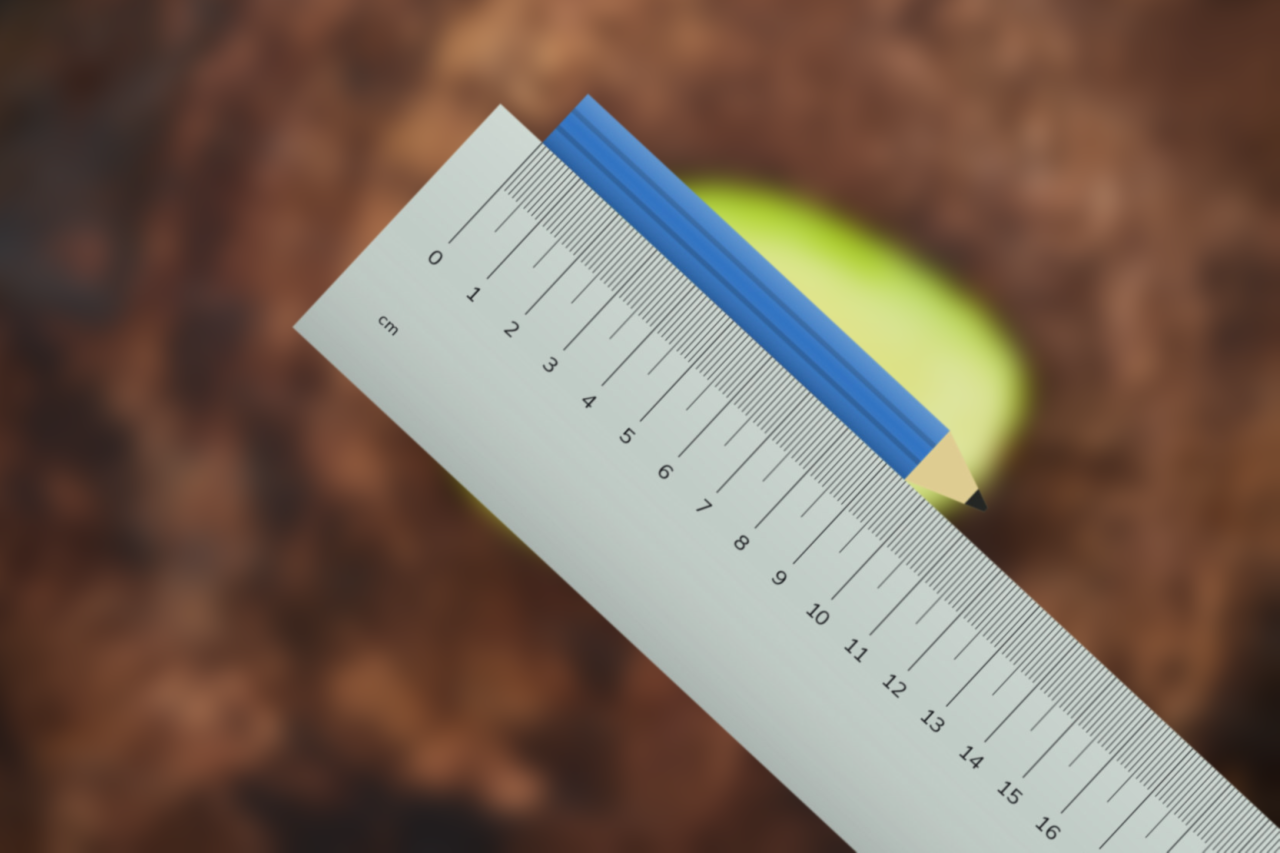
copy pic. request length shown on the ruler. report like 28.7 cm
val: 11 cm
